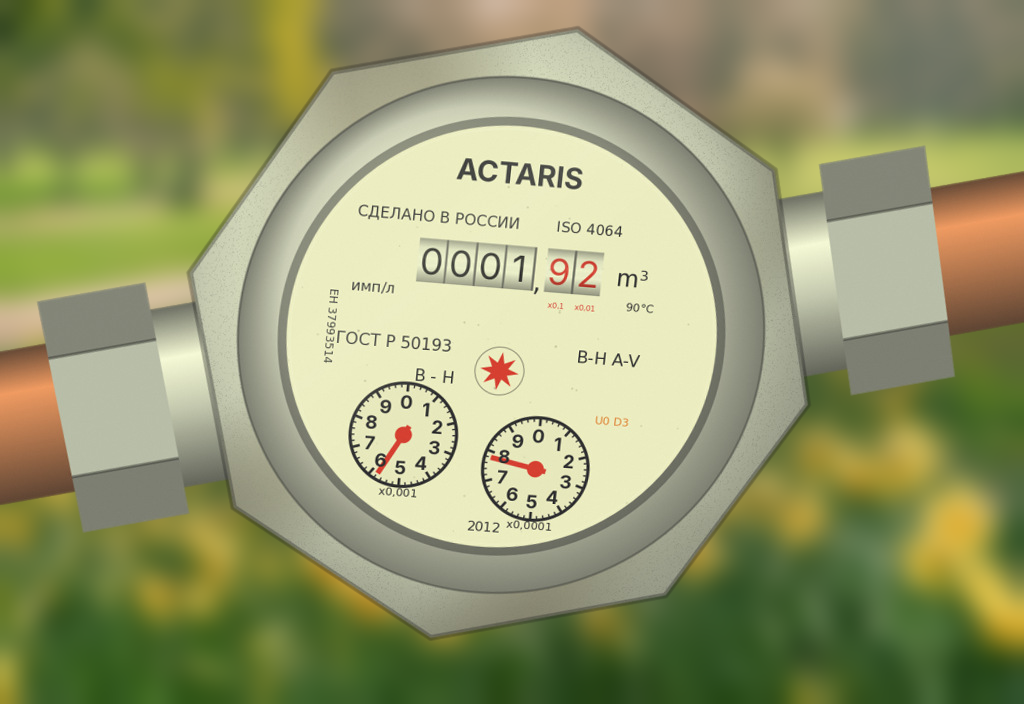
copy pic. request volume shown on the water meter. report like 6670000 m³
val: 1.9257 m³
